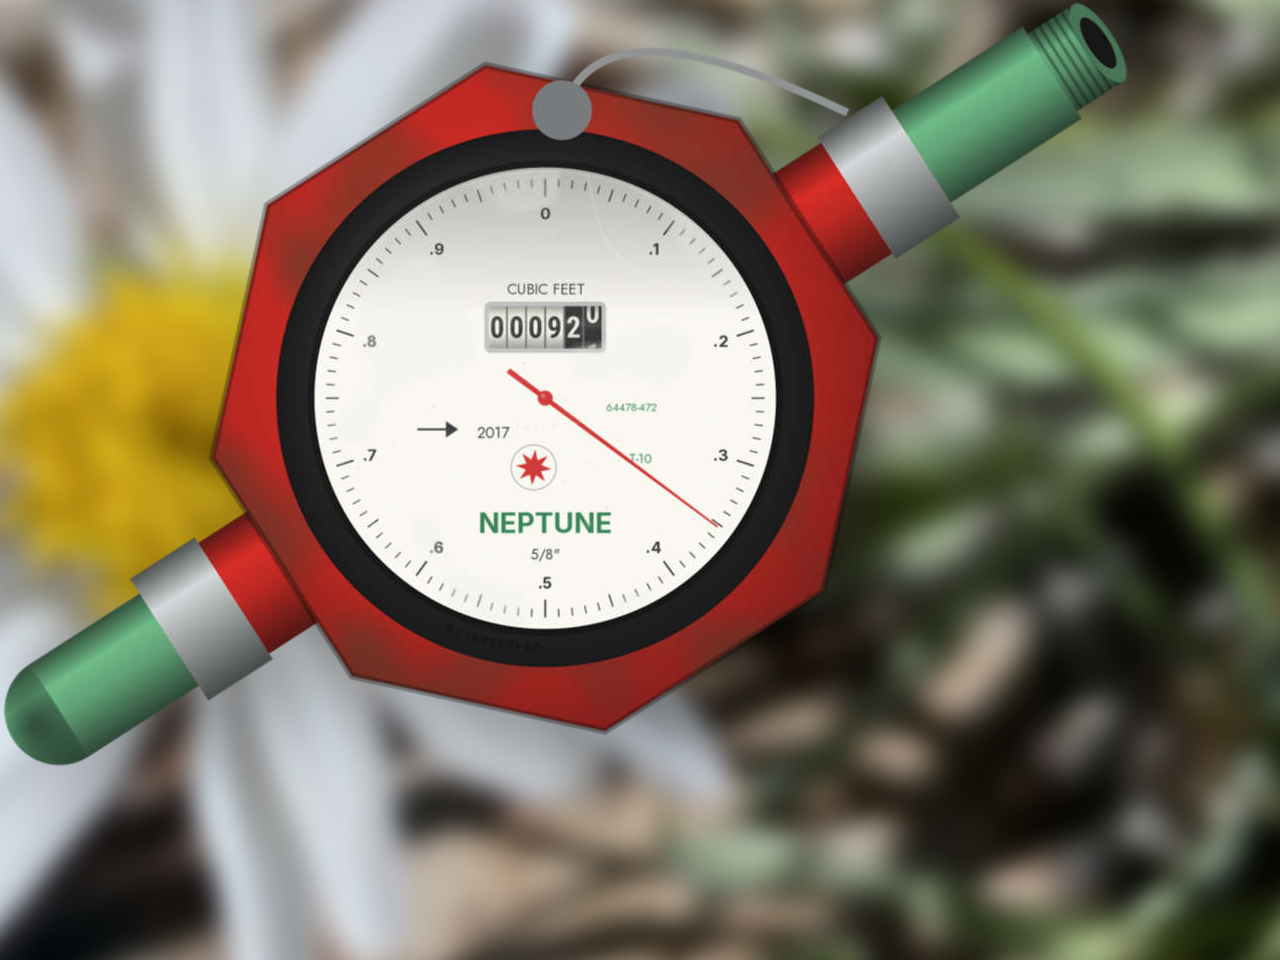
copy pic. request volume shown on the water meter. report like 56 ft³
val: 920.35 ft³
